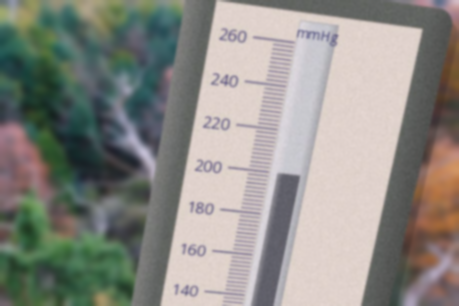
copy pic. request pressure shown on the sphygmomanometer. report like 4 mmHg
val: 200 mmHg
